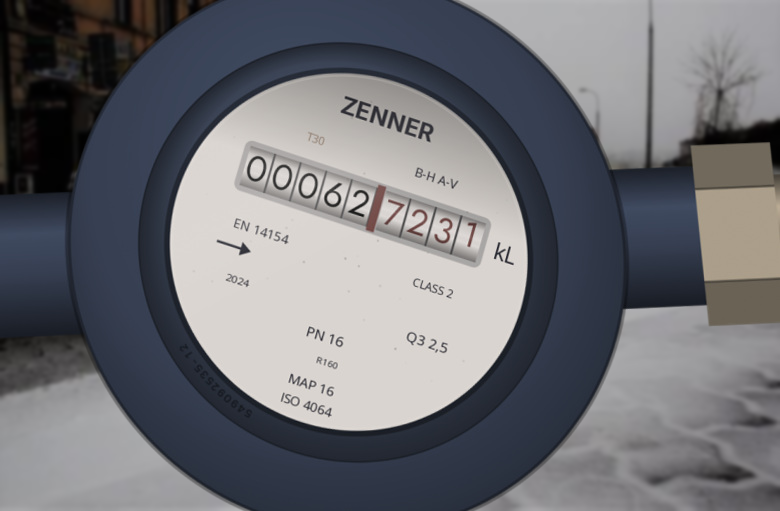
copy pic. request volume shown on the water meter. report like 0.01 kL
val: 62.7231 kL
